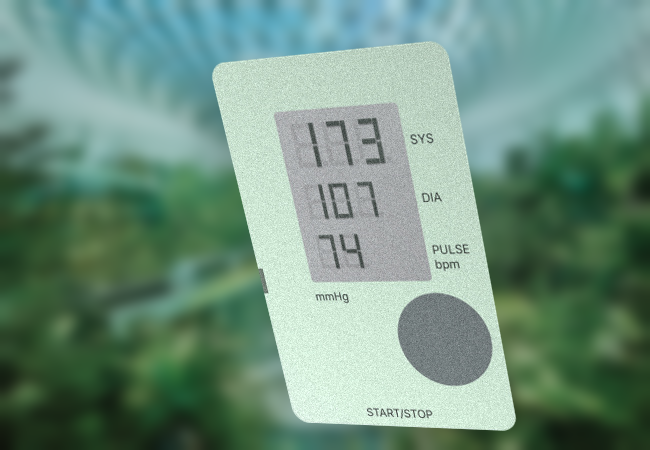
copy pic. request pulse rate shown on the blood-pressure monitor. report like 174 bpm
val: 74 bpm
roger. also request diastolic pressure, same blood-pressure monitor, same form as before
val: 107 mmHg
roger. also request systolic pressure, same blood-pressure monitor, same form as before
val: 173 mmHg
